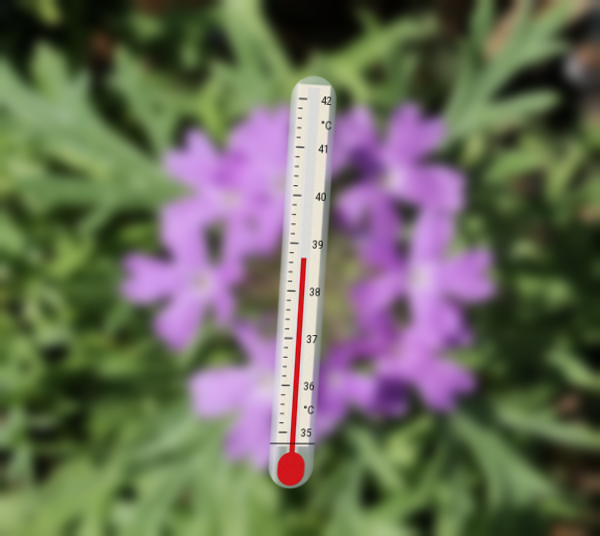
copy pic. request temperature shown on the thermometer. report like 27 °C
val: 38.7 °C
